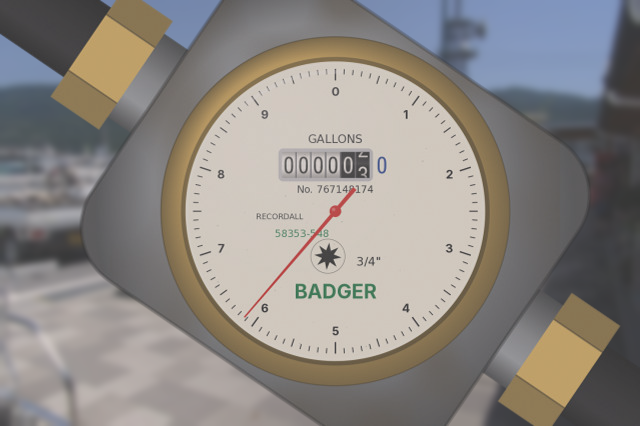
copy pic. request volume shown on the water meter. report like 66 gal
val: 26.1 gal
